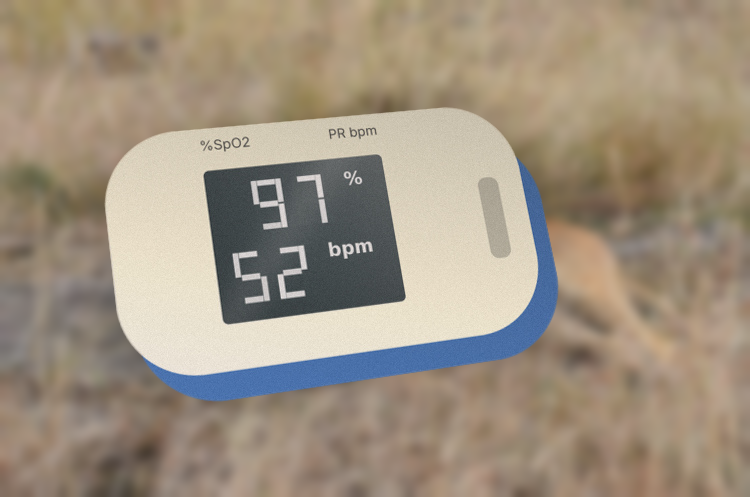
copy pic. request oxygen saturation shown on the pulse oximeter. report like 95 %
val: 97 %
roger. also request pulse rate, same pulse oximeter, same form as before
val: 52 bpm
